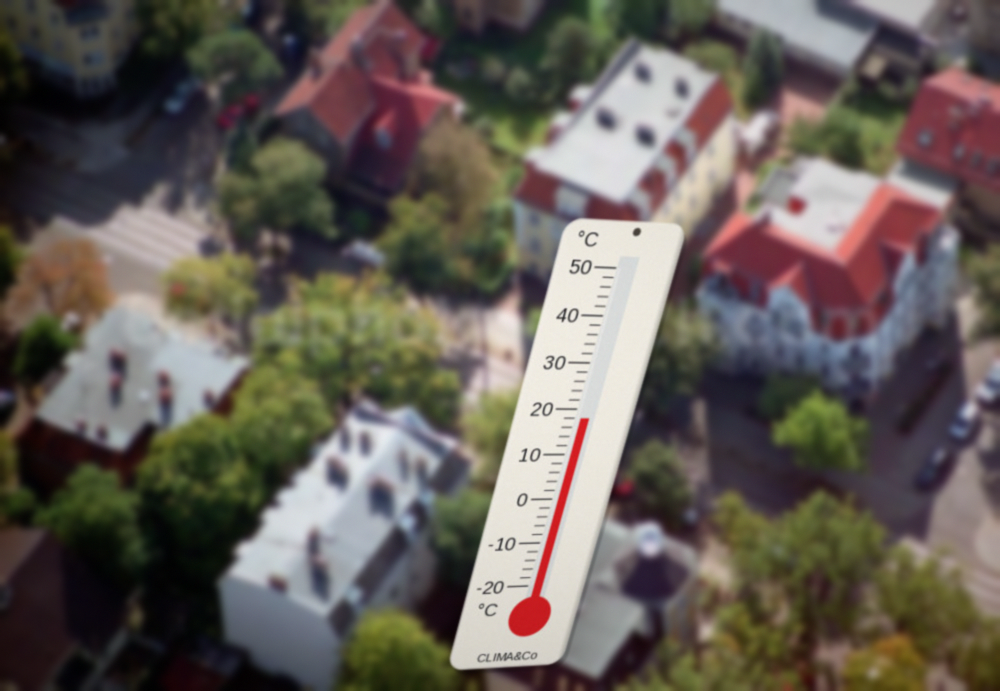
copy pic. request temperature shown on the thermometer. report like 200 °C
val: 18 °C
